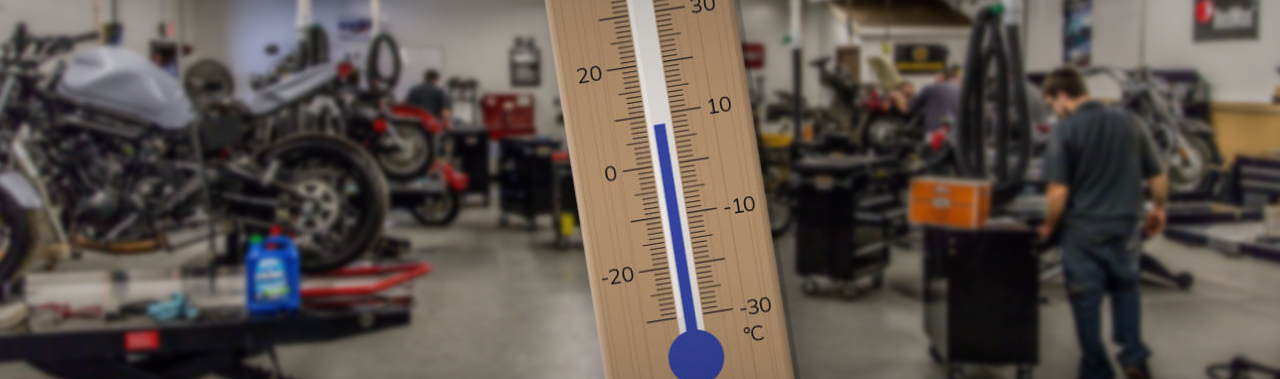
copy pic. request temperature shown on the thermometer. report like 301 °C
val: 8 °C
